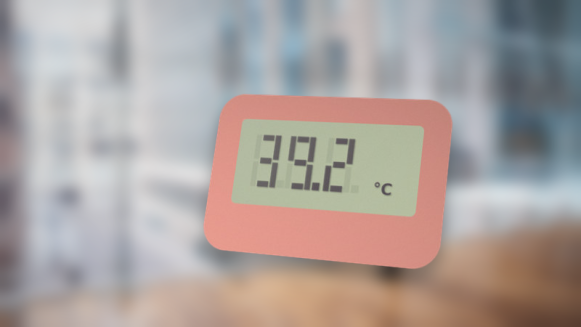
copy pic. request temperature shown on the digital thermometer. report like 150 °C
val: 39.2 °C
